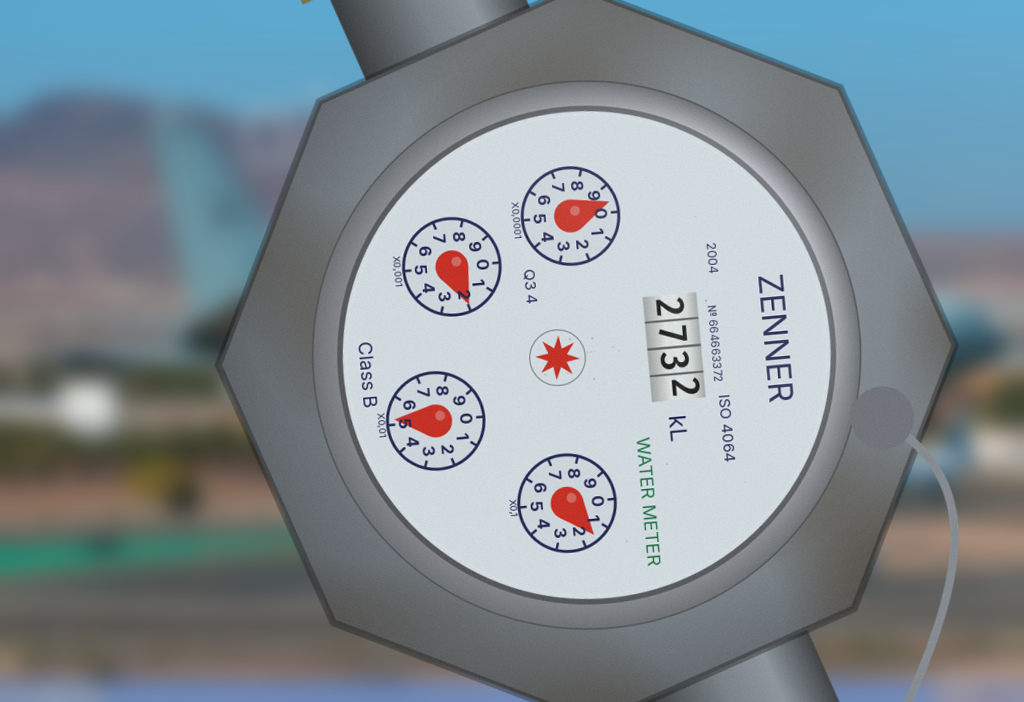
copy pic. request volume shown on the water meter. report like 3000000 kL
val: 2732.1519 kL
